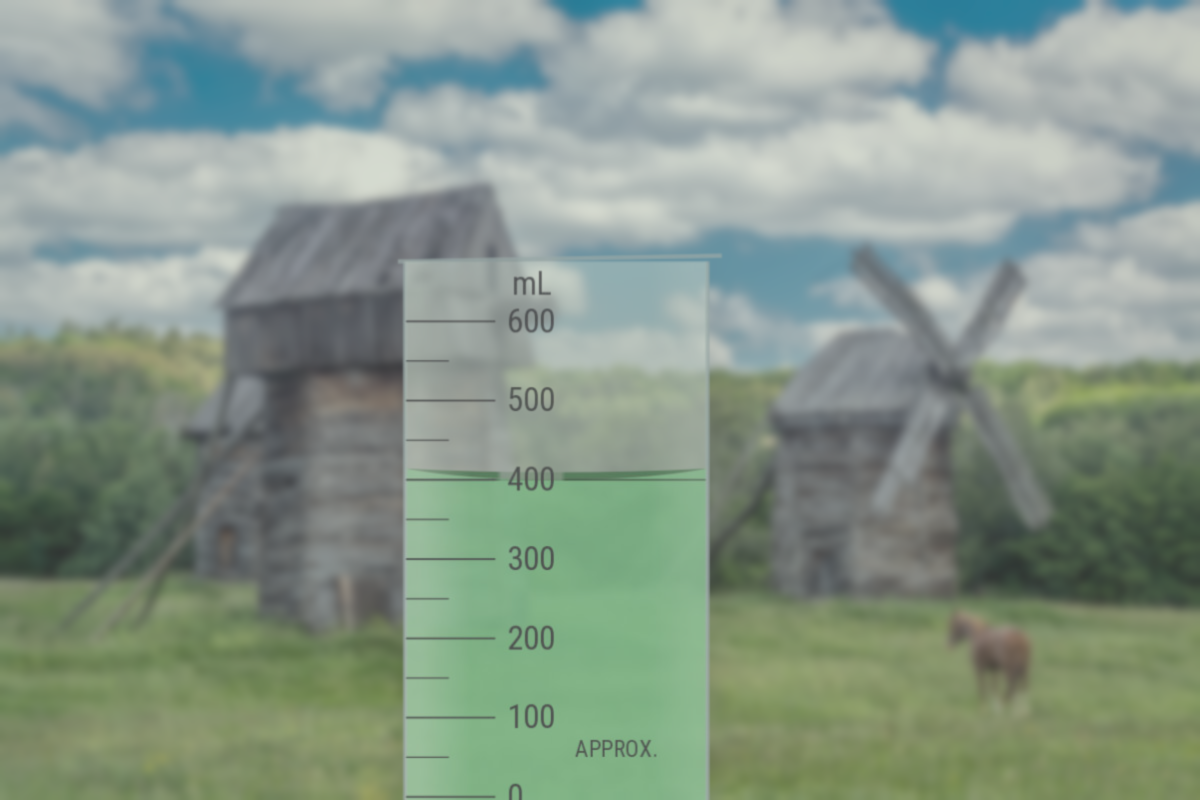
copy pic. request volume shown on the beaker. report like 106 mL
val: 400 mL
